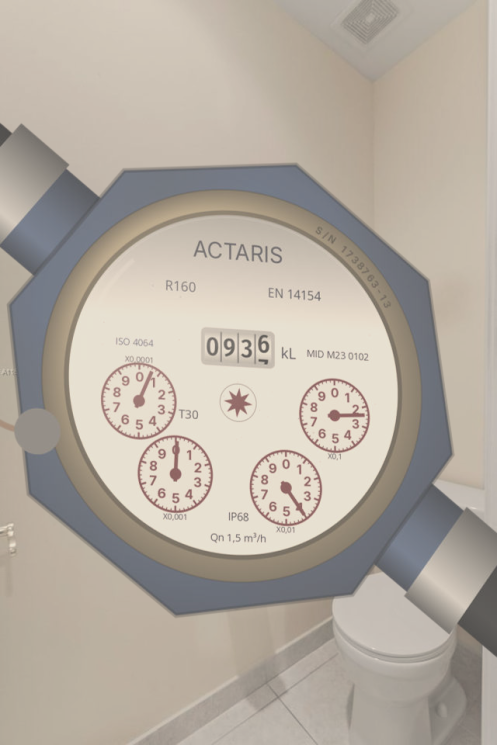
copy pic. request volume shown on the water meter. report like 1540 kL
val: 936.2400 kL
